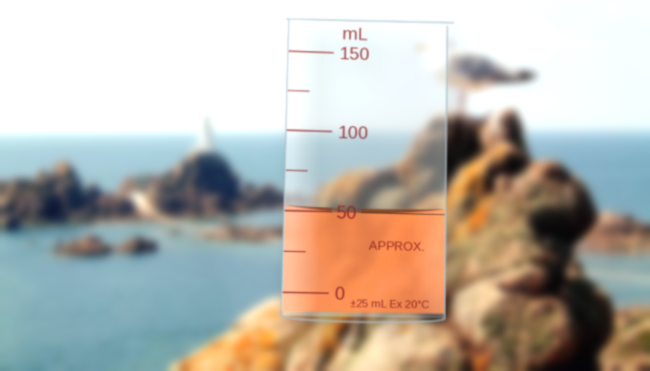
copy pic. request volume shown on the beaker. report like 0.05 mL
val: 50 mL
